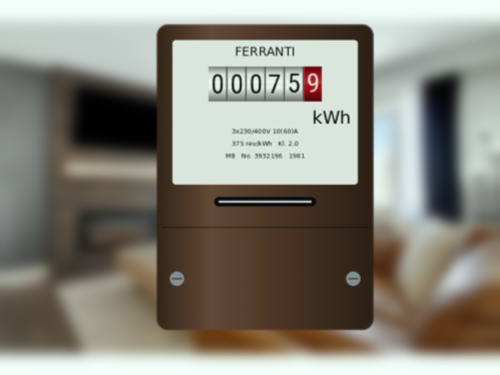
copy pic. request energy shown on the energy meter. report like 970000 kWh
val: 75.9 kWh
